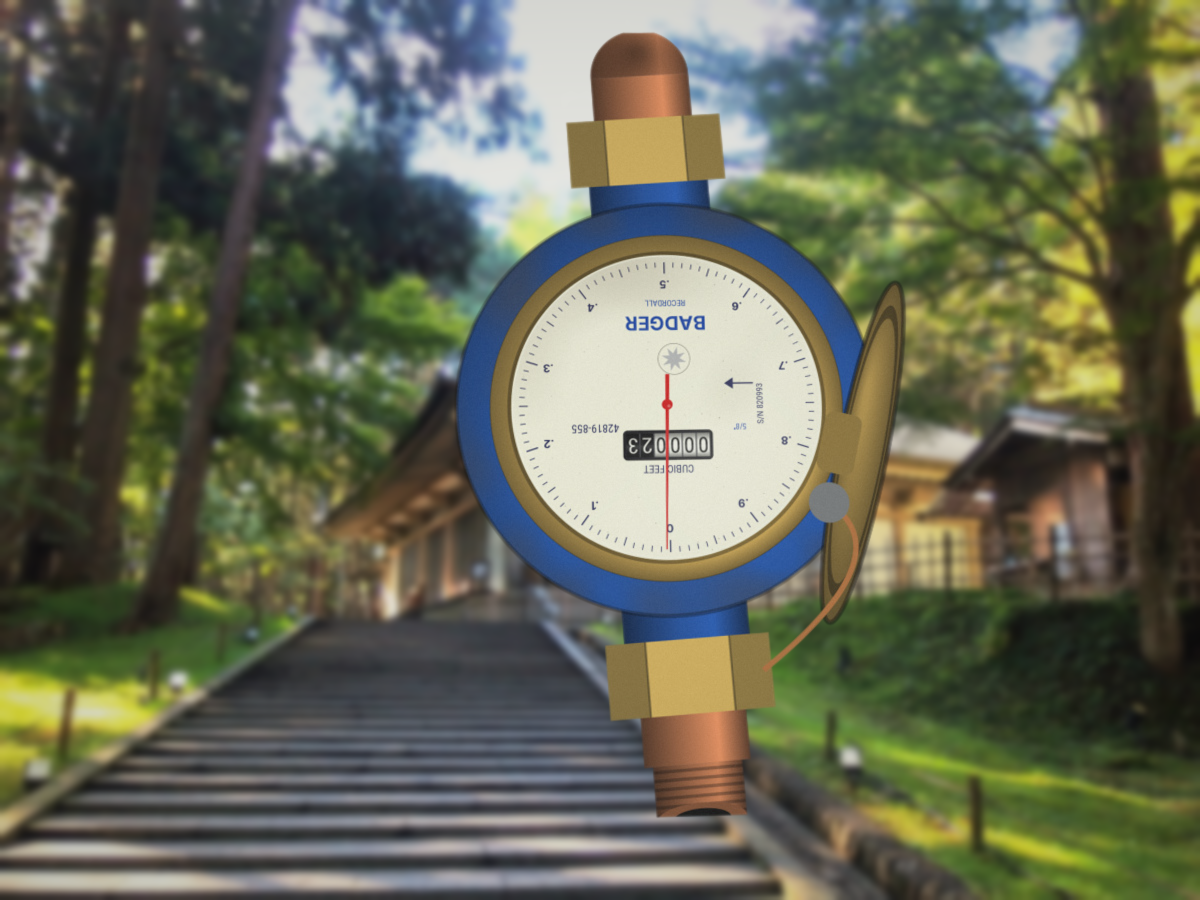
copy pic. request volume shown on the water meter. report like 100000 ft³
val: 23.00 ft³
